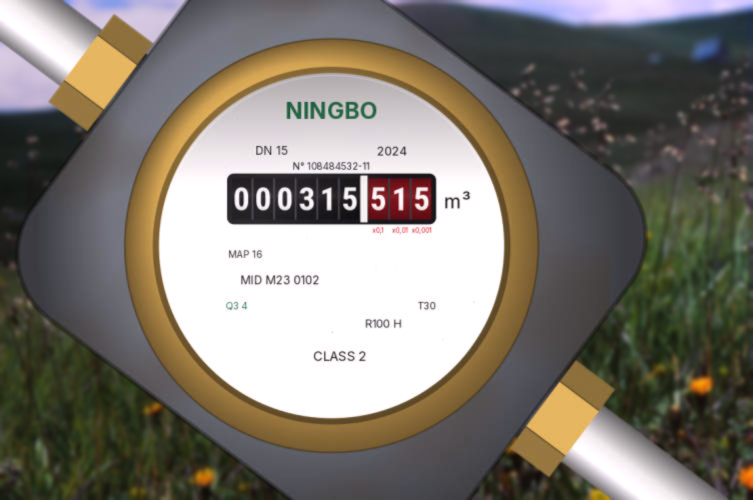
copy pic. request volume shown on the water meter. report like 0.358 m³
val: 315.515 m³
